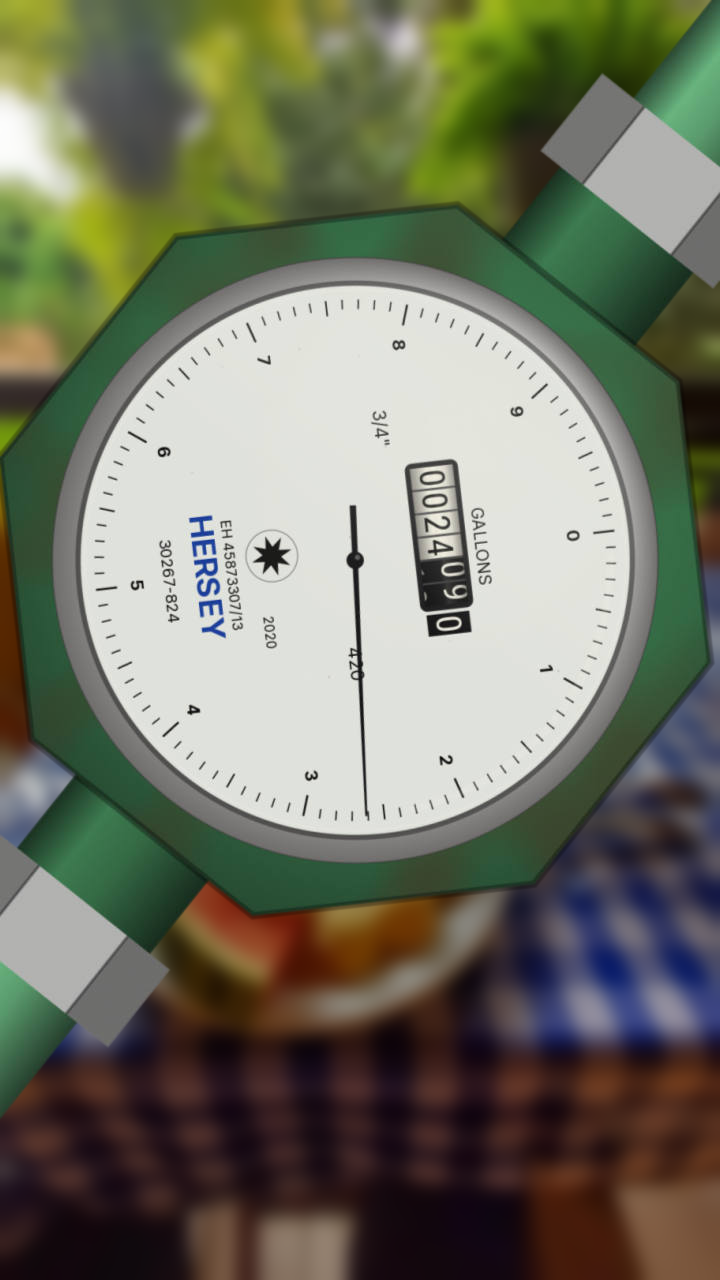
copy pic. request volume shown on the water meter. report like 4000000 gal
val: 24092.6 gal
